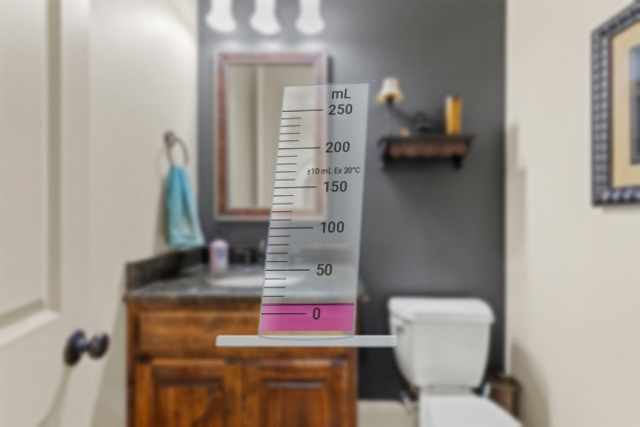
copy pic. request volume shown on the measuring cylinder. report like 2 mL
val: 10 mL
